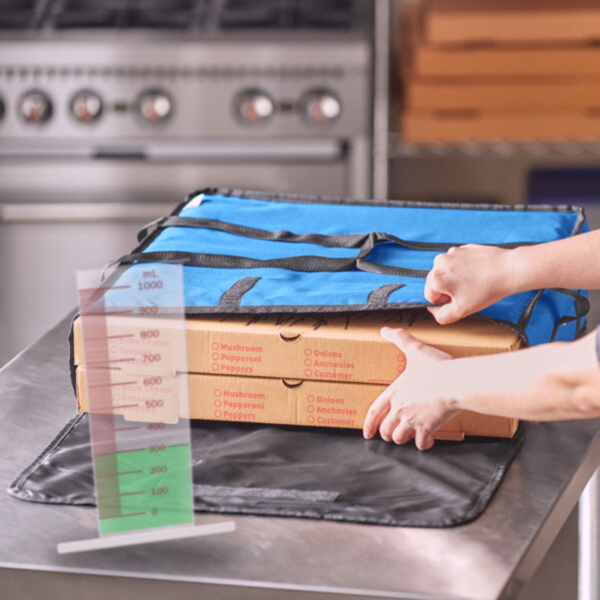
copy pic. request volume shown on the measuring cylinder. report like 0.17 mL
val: 300 mL
